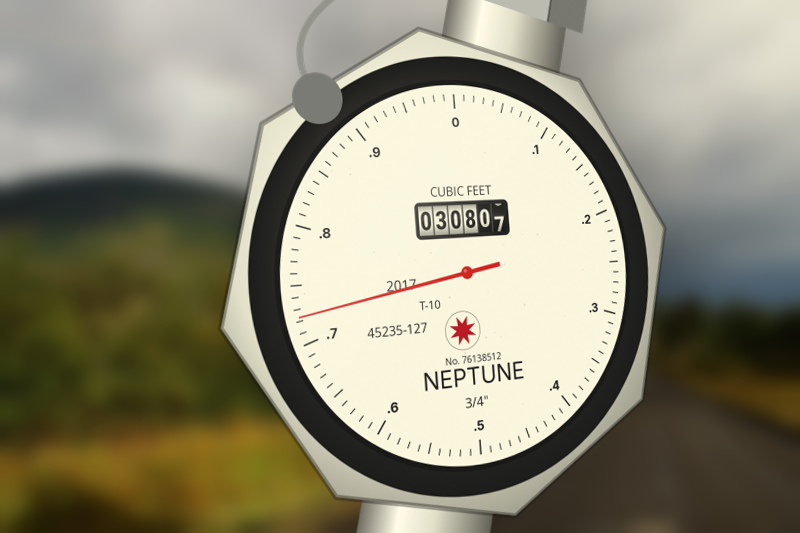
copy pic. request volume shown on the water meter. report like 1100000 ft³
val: 30806.72 ft³
